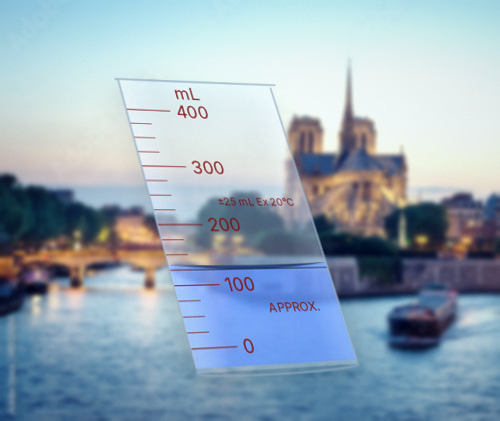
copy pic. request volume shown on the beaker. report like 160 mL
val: 125 mL
